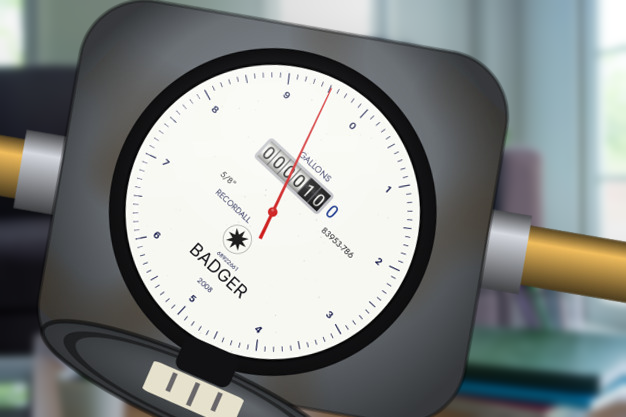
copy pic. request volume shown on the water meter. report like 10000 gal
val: 99.5 gal
